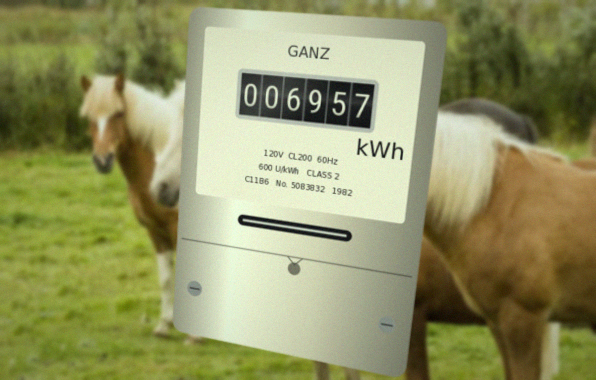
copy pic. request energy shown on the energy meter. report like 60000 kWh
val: 6957 kWh
